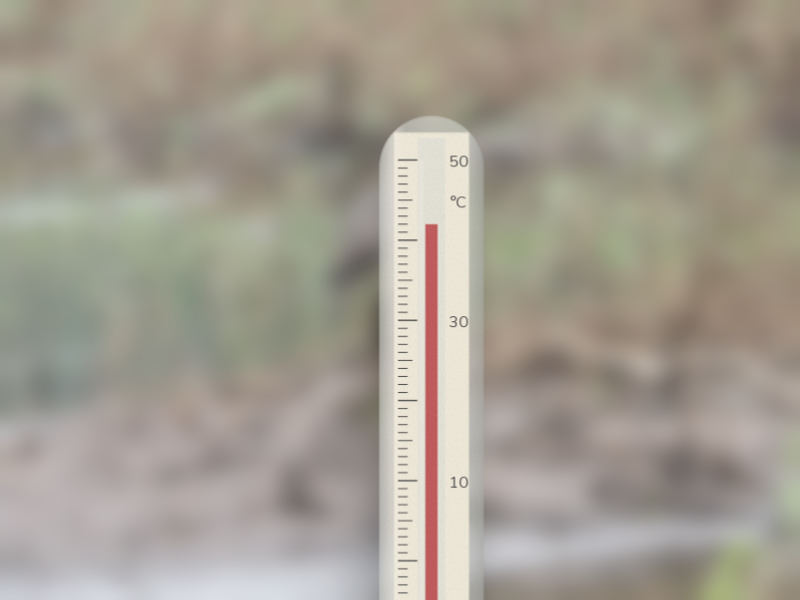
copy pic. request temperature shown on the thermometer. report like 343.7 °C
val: 42 °C
